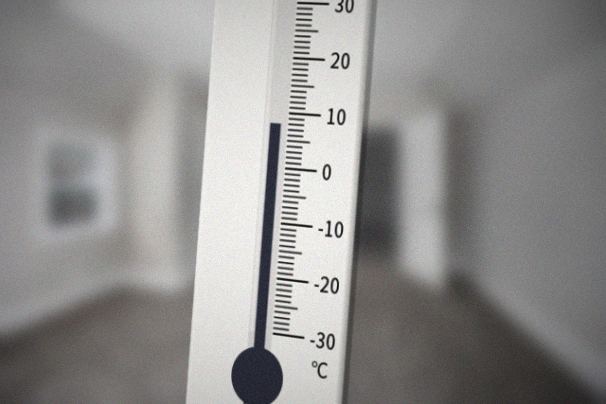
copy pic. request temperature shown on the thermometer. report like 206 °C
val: 8 °C
